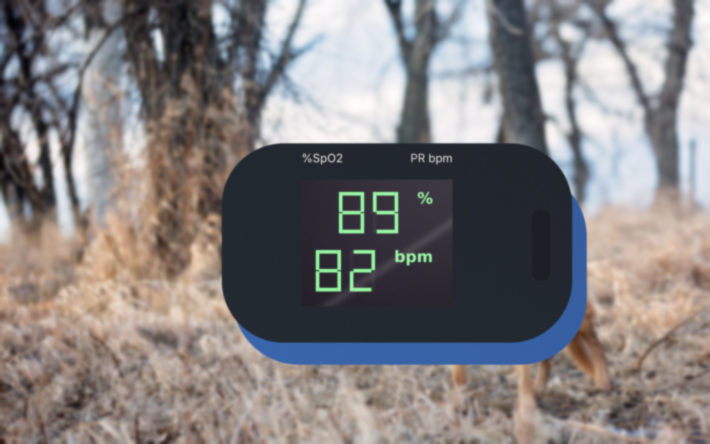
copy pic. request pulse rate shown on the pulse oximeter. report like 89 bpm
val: 82 bpm
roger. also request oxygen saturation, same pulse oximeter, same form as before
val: 89 %
